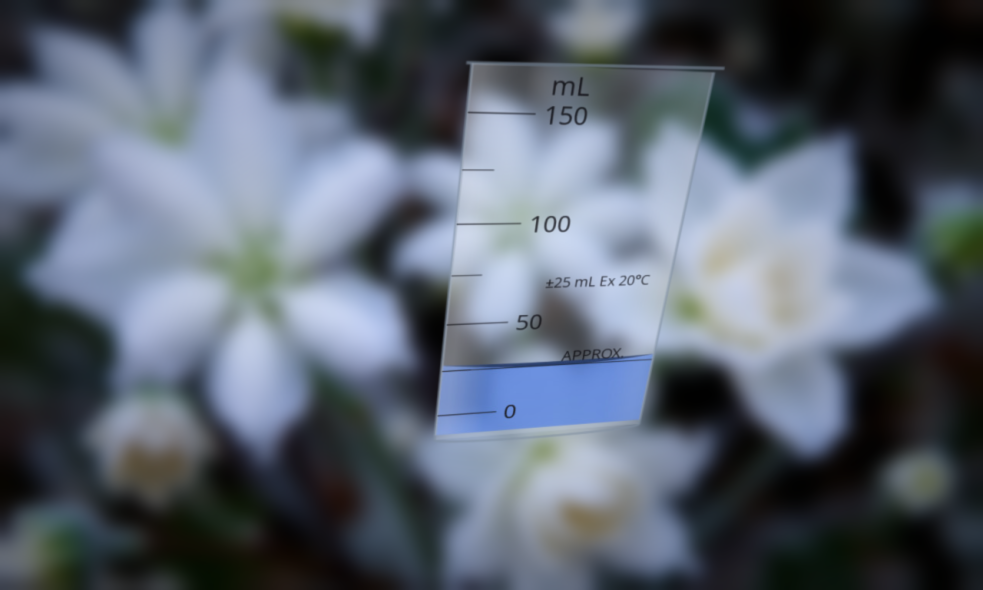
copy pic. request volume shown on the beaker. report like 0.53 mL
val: 25 mL
